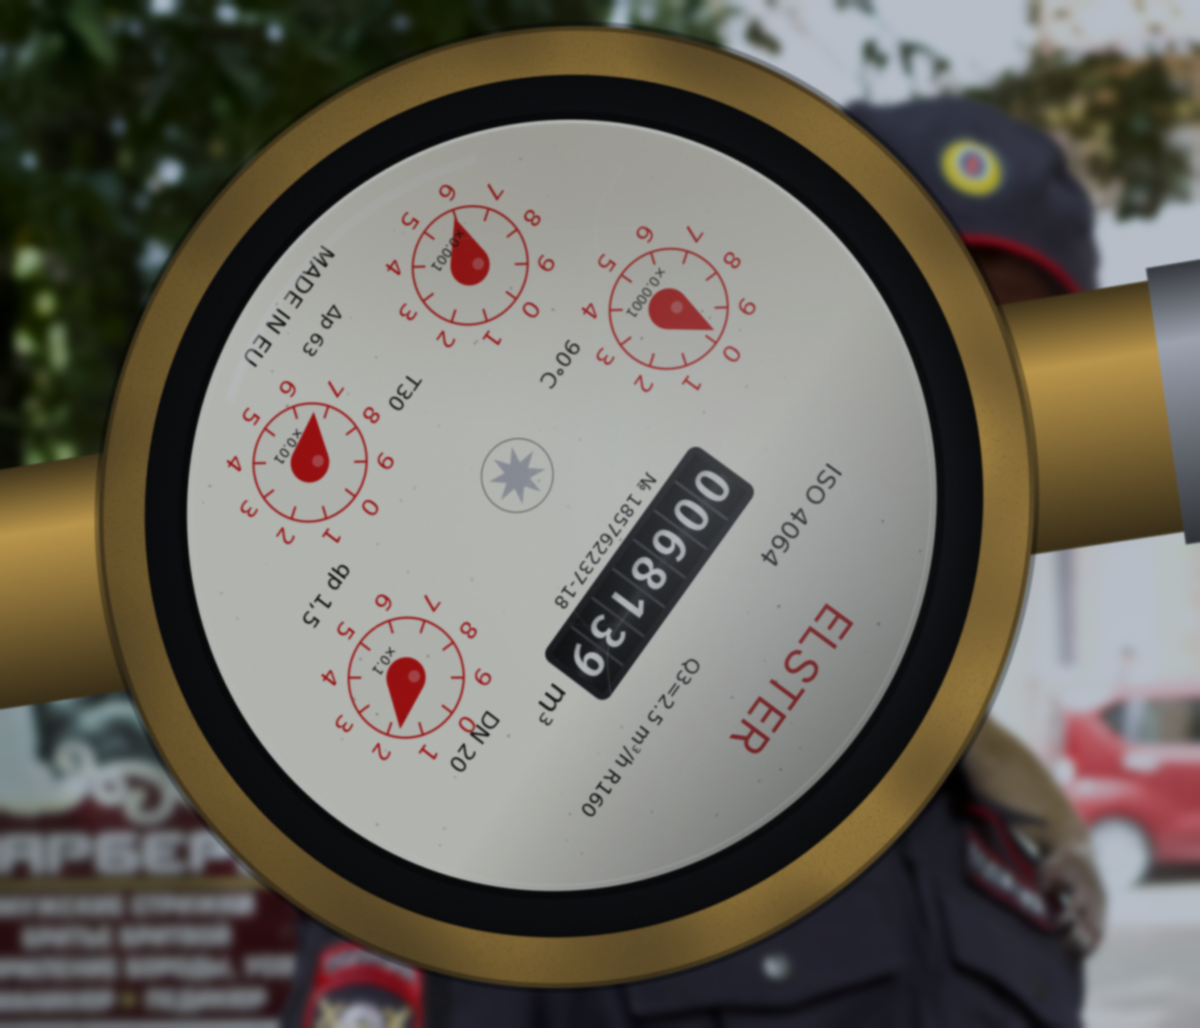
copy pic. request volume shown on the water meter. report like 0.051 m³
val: 68139.1659 m³
